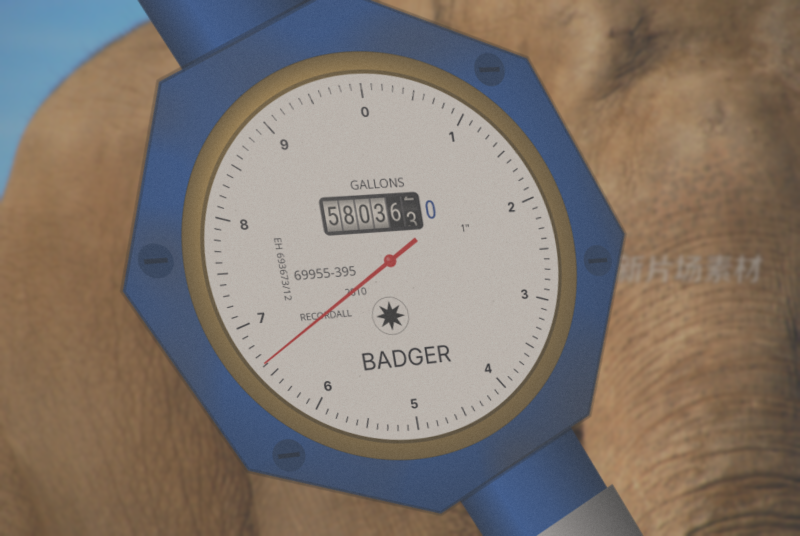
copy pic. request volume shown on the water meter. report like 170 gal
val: 5803626.6 gal
